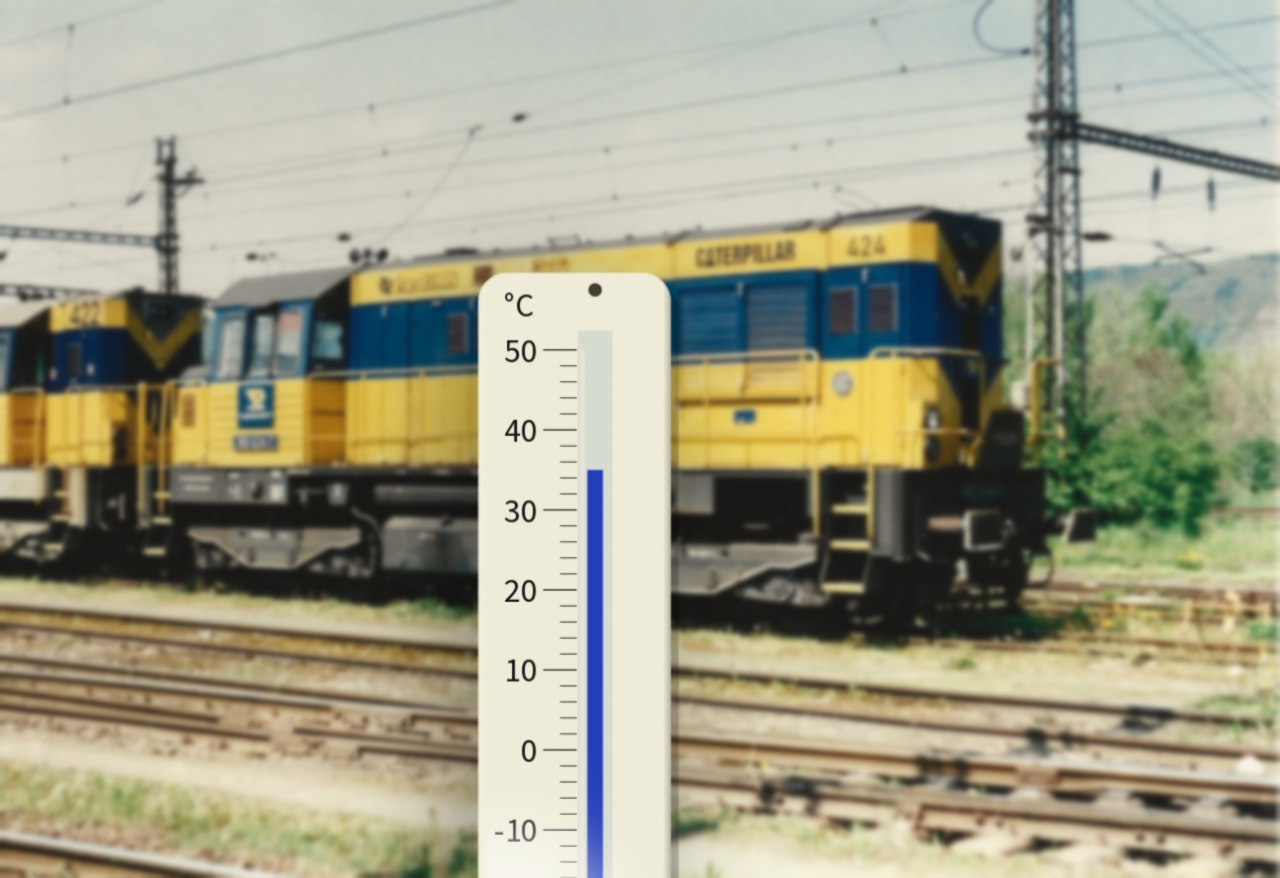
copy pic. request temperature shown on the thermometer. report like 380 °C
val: 35 °C
